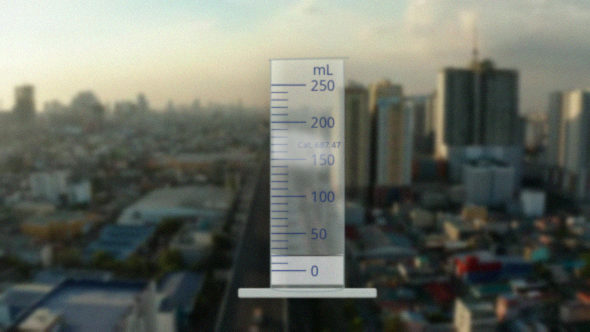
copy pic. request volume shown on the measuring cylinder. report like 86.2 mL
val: 20 mL
